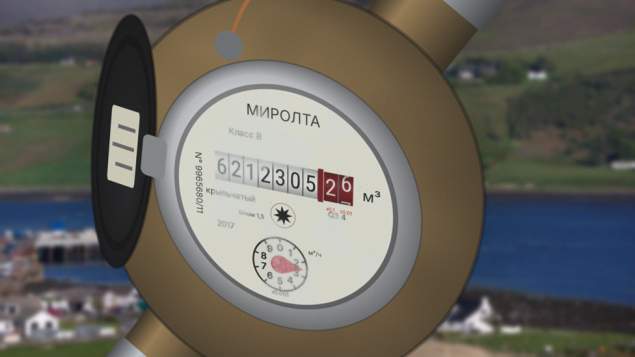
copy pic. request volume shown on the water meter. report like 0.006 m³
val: 6212305.262 m³
